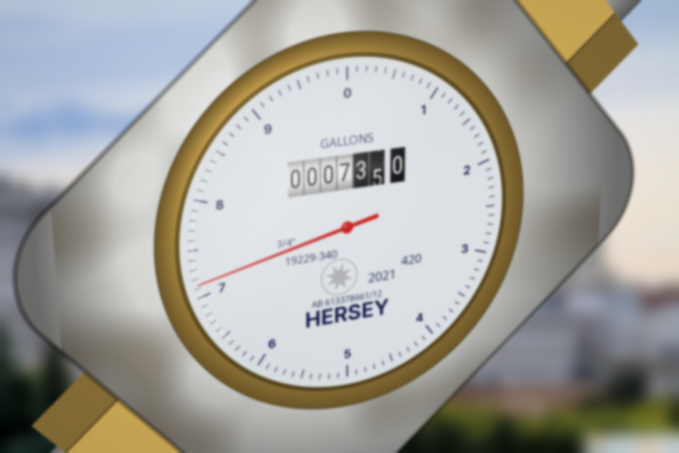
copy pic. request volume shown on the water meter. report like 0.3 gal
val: 7347.1 gal
